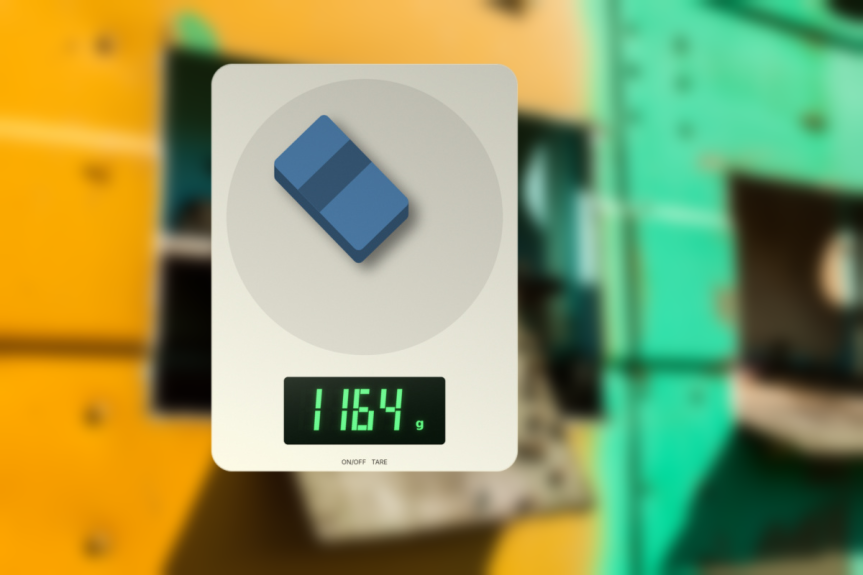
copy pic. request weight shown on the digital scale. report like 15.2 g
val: 1164 g
